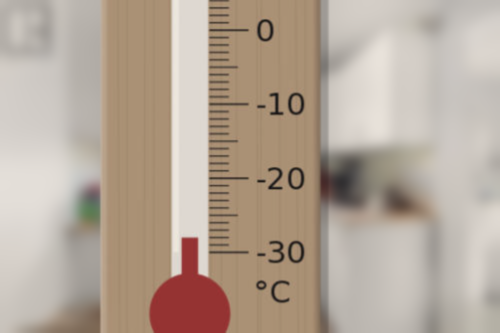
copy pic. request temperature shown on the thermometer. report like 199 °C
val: -28 °C
